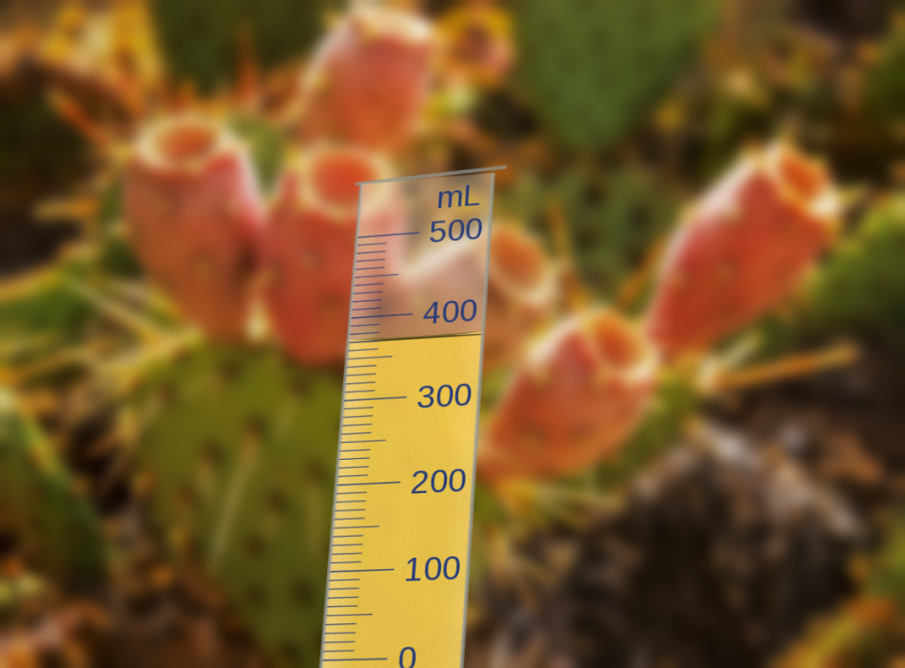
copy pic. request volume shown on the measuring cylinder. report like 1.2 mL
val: 370 mL
